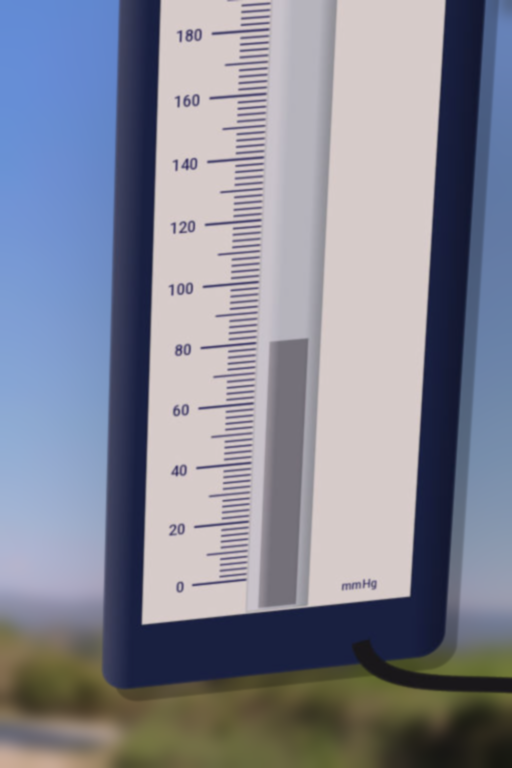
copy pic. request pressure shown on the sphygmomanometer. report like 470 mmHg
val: 80 mmHg
